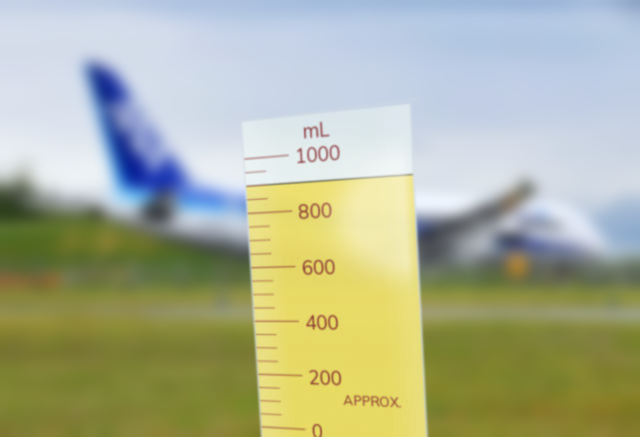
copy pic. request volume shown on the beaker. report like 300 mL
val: 900 mL
